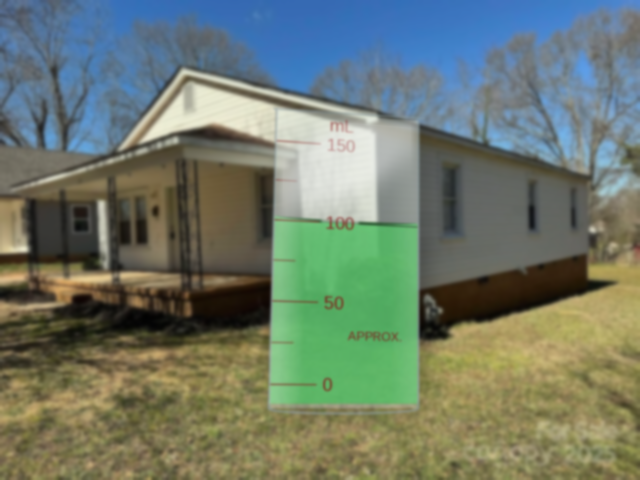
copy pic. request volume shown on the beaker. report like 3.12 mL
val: 100 mL
